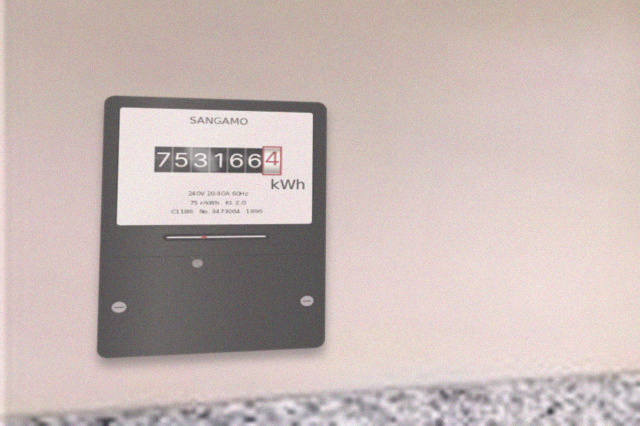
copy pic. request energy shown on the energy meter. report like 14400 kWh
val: 753166.4 kWh
